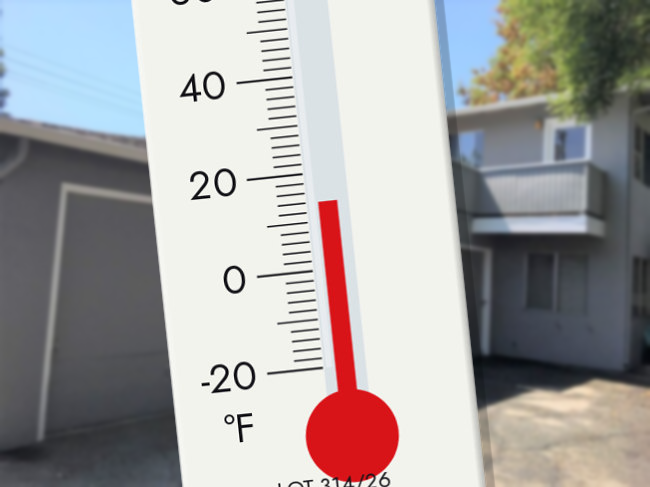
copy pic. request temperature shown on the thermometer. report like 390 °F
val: 14 °F
